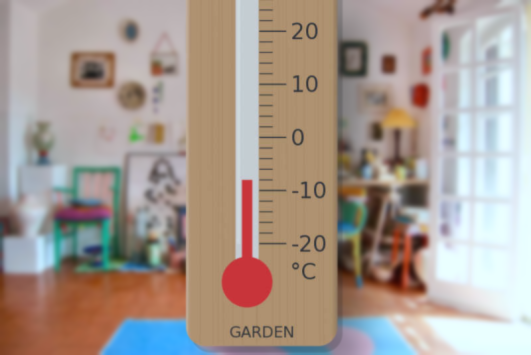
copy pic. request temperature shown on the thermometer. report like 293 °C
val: -8 °C
